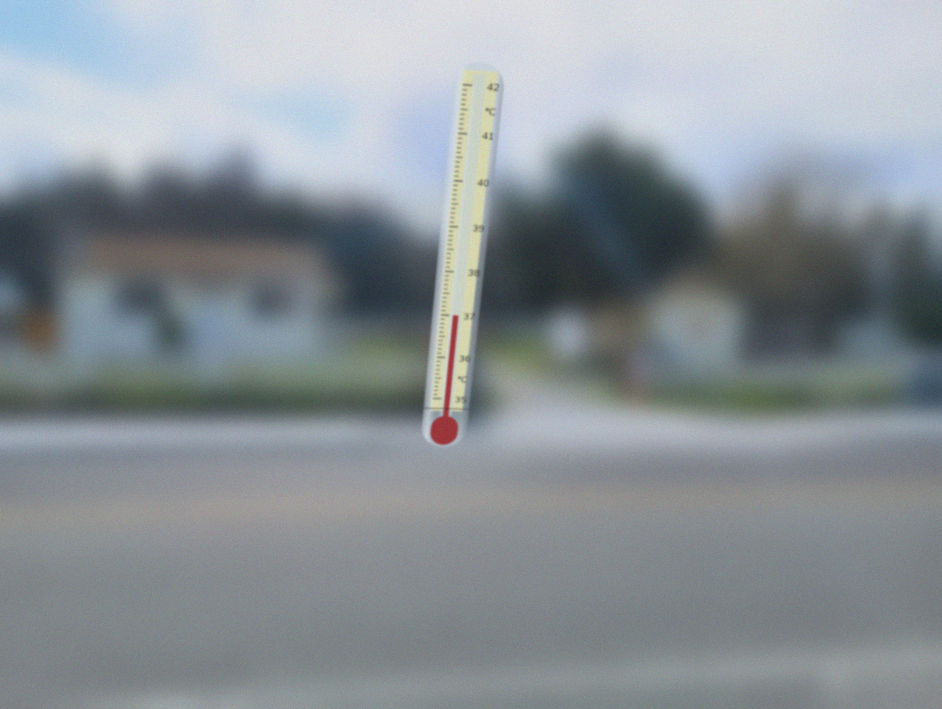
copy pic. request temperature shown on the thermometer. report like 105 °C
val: 37 °C
